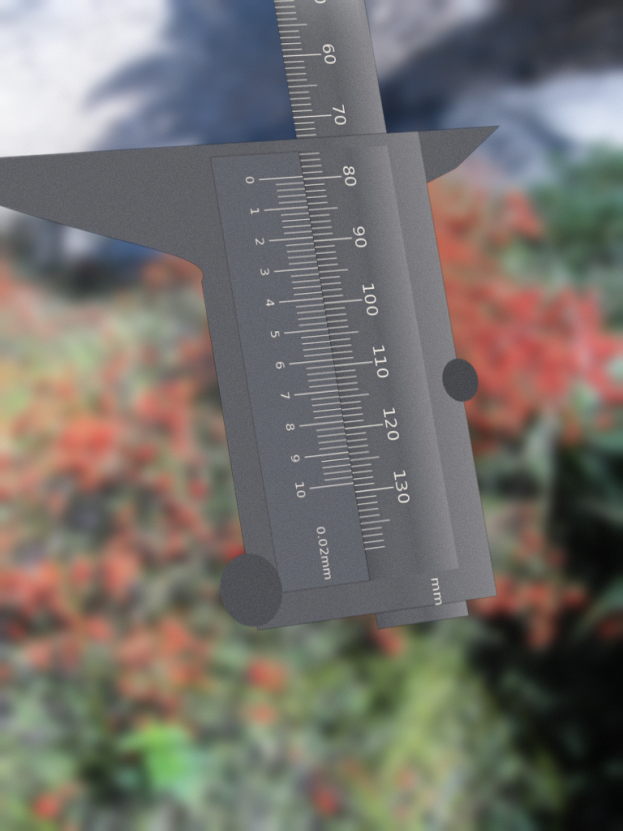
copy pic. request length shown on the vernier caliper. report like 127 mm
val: 79.6 mm
